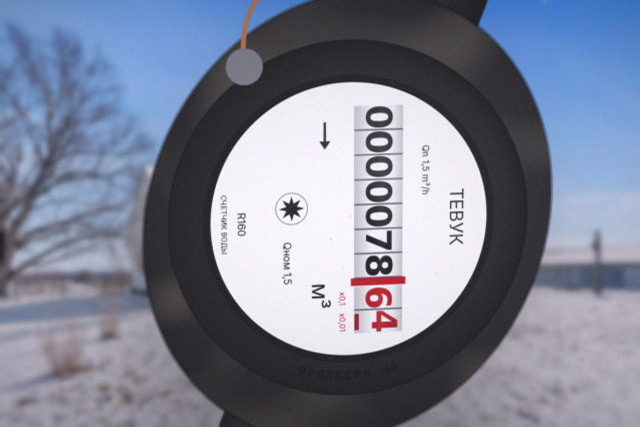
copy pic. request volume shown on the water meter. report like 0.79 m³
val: 78.64 m³
